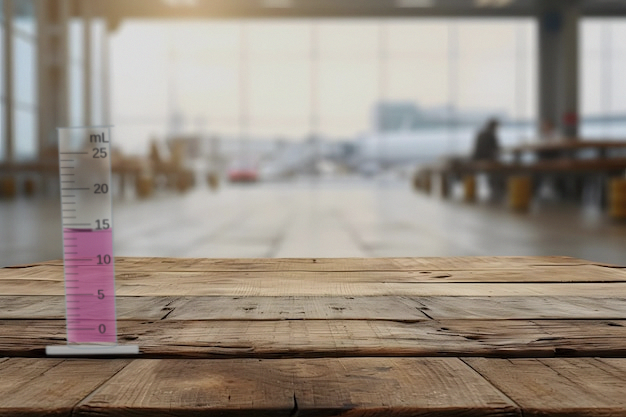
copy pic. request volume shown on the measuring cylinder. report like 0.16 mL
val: 14 mL
